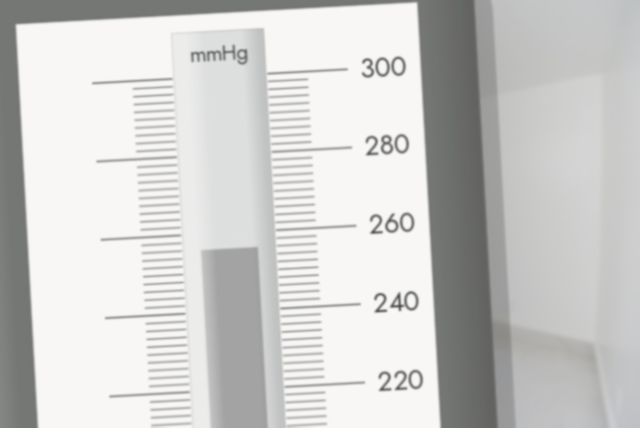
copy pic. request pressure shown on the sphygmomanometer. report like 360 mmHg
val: 256 mmHg
